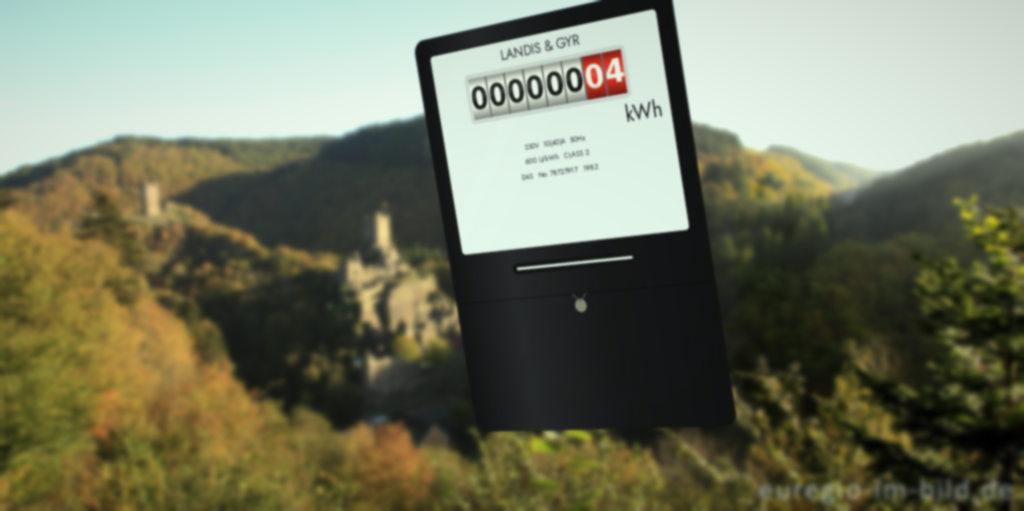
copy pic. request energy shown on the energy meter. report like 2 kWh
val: 0.04 kWh
